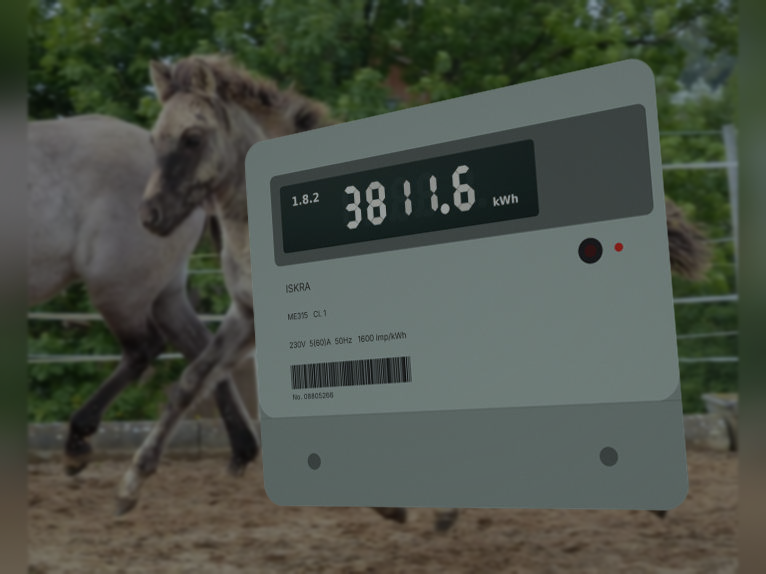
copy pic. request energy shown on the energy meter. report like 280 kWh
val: 3811.6 kWh
